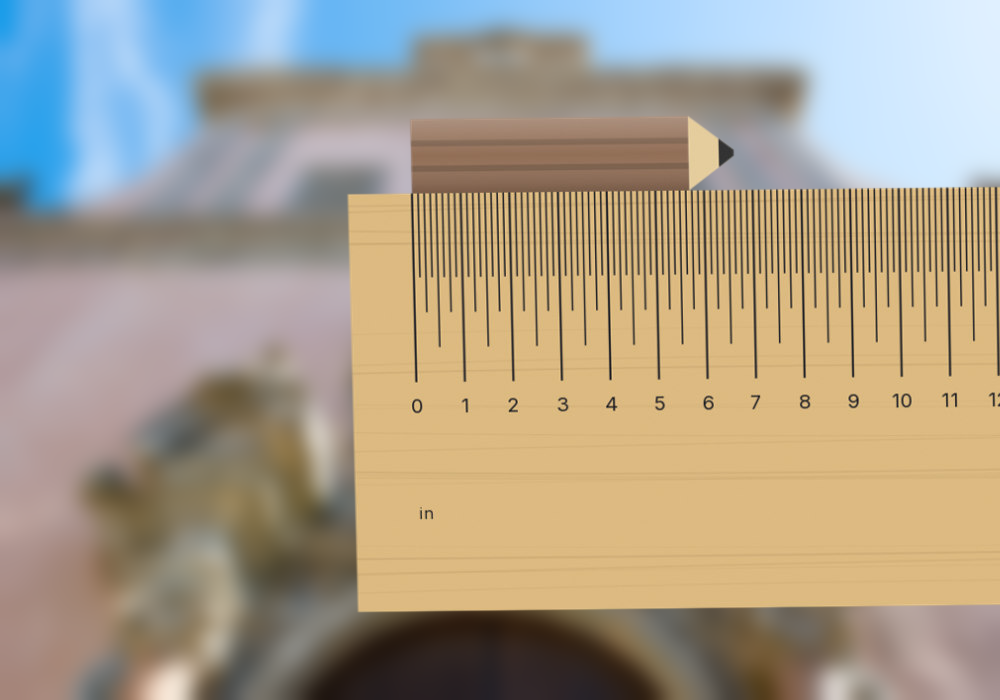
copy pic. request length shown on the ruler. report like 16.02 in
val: 6.625 in
